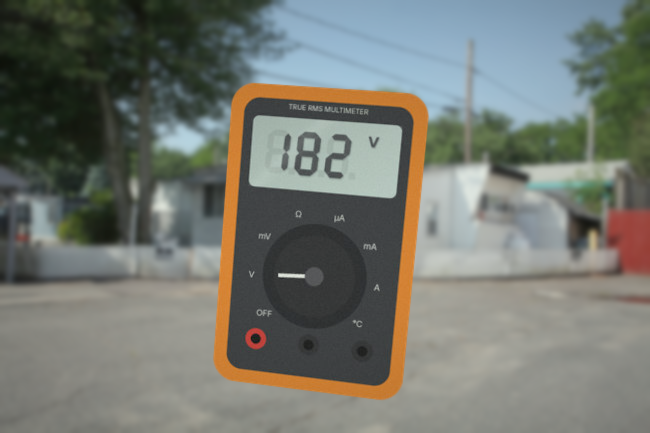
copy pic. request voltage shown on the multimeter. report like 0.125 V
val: 182 V
